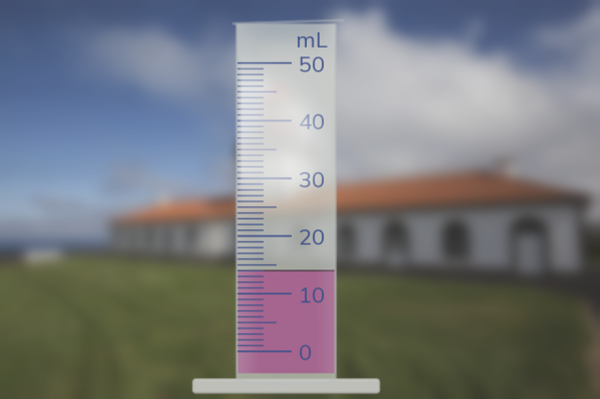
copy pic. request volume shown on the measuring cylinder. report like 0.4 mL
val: 14 mL
